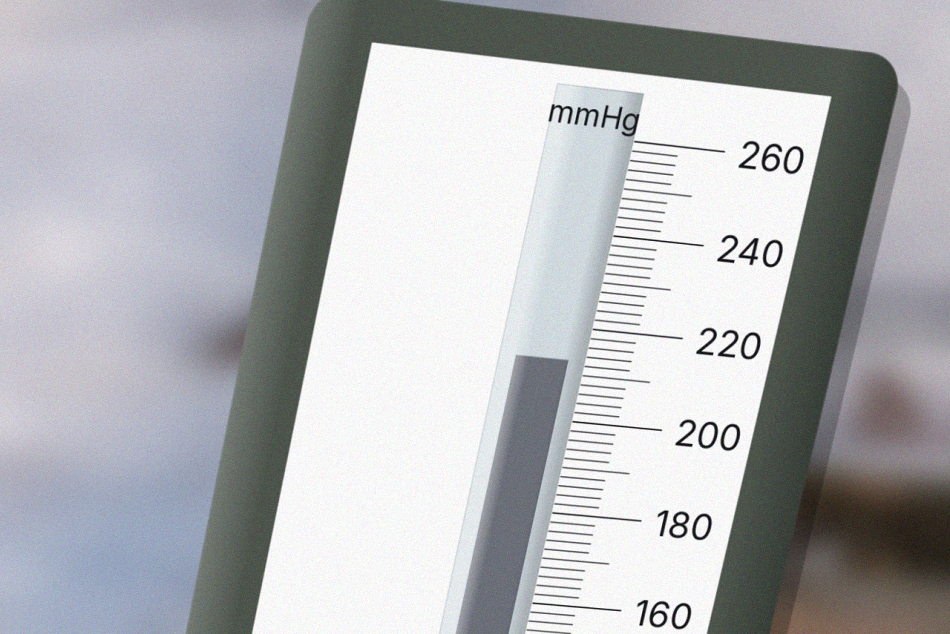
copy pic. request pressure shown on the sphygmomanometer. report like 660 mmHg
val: 213 mmHg
